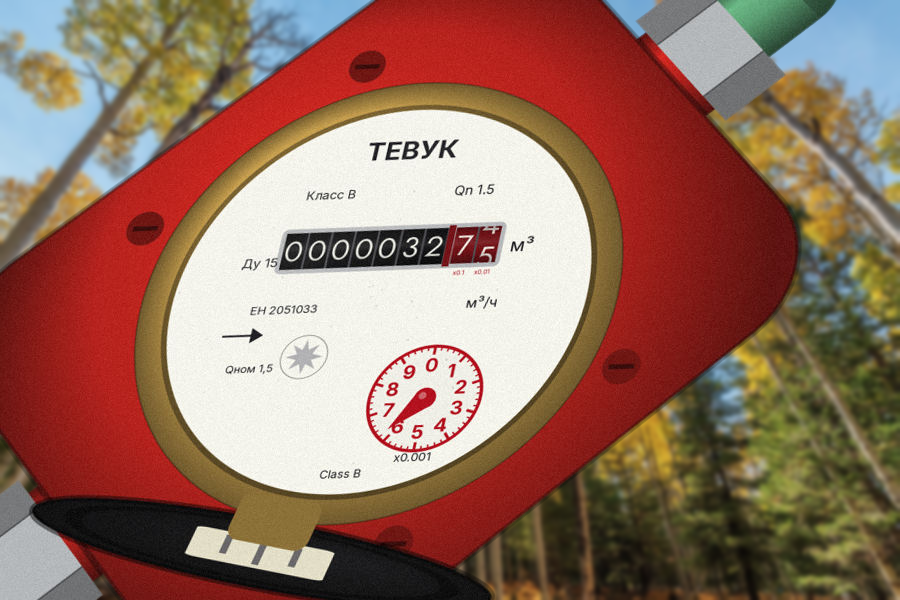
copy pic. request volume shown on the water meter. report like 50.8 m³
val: 32.746 m³
